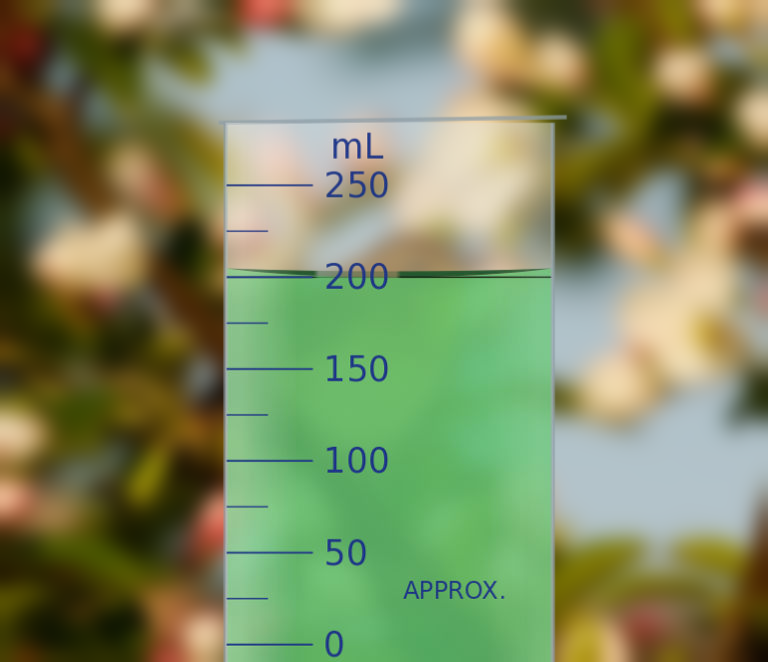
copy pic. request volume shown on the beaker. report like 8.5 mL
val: 200 mL
